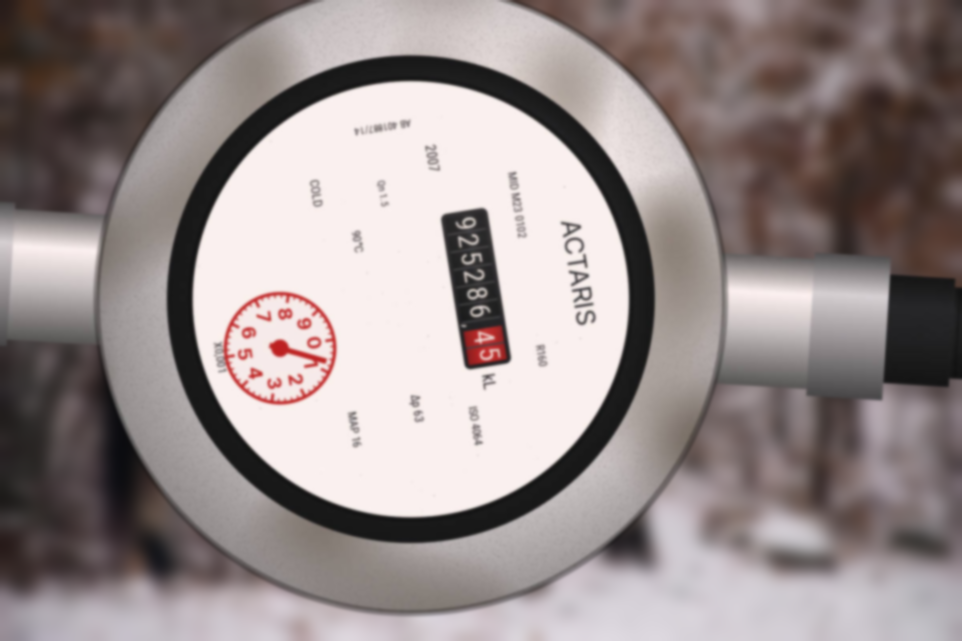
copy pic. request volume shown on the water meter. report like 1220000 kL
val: 925286.450 kL
